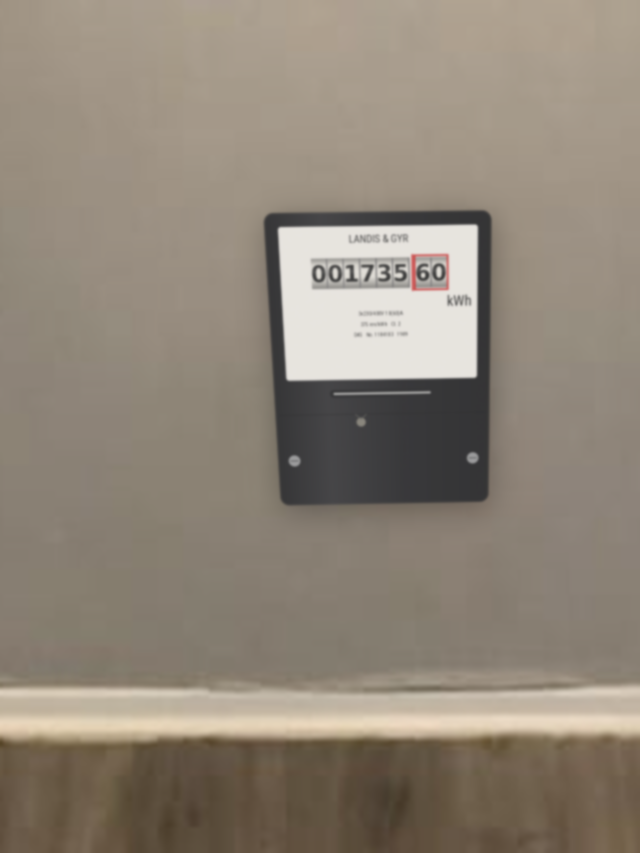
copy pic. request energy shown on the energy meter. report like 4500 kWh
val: 1735.60 kWh
